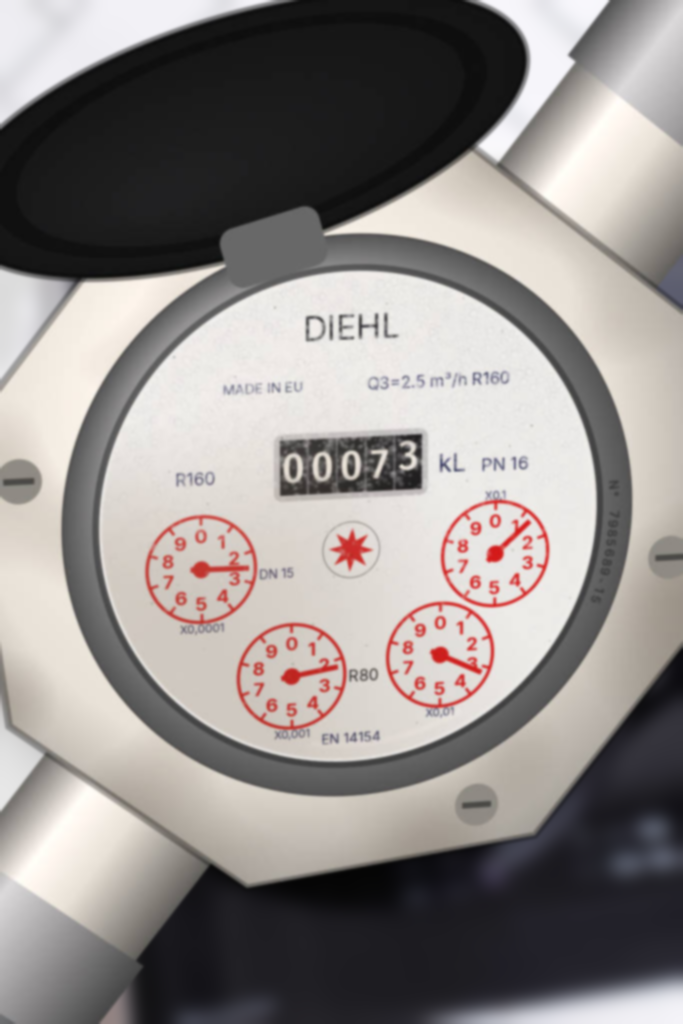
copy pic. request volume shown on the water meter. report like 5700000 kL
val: 73.1322 kL
